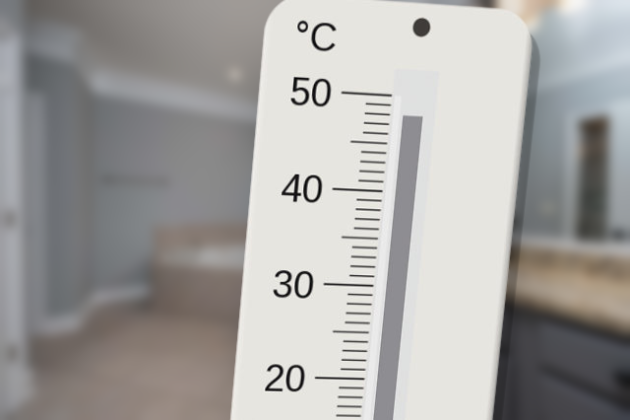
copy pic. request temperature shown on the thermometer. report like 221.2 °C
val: 48 °C
